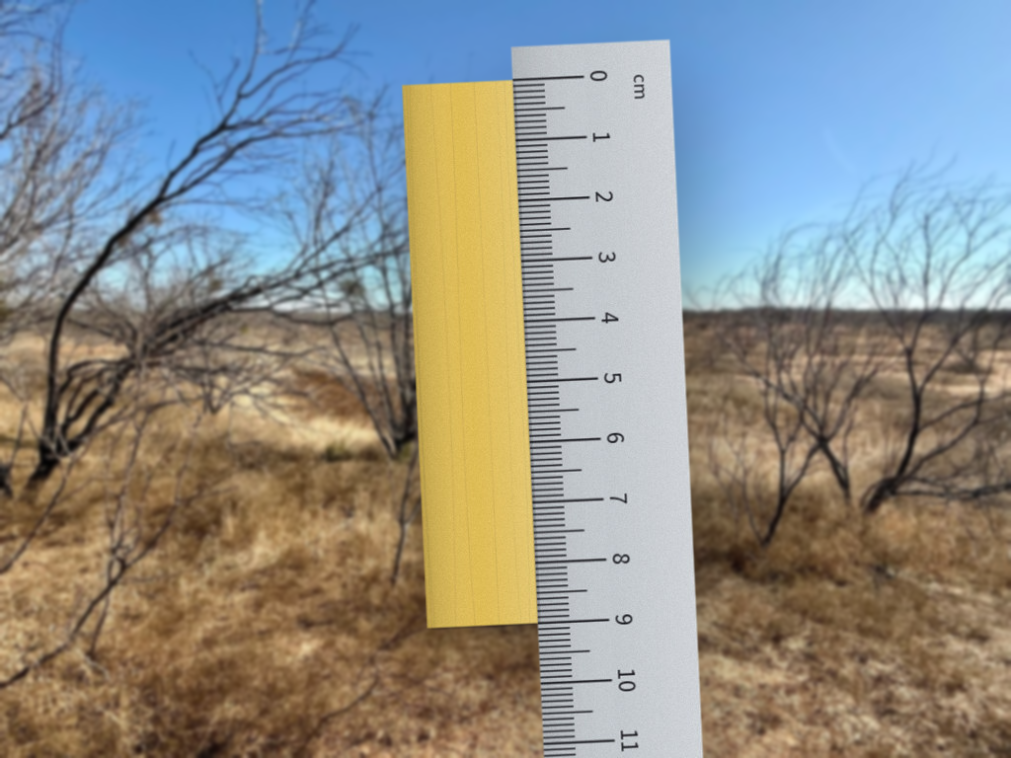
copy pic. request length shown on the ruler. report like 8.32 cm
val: 9 cm
